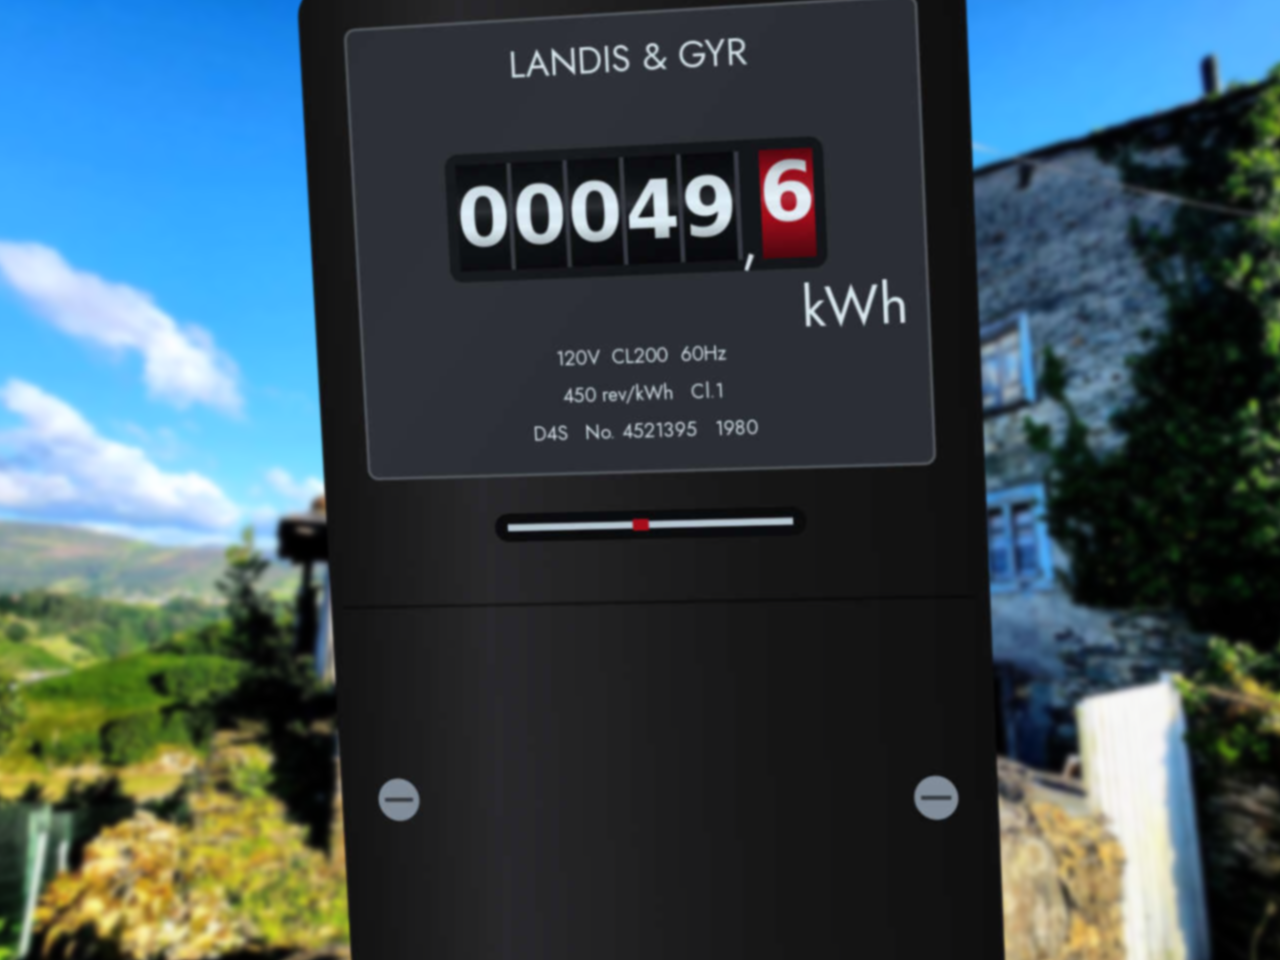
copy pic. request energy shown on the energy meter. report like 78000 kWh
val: 49.6 kWh
